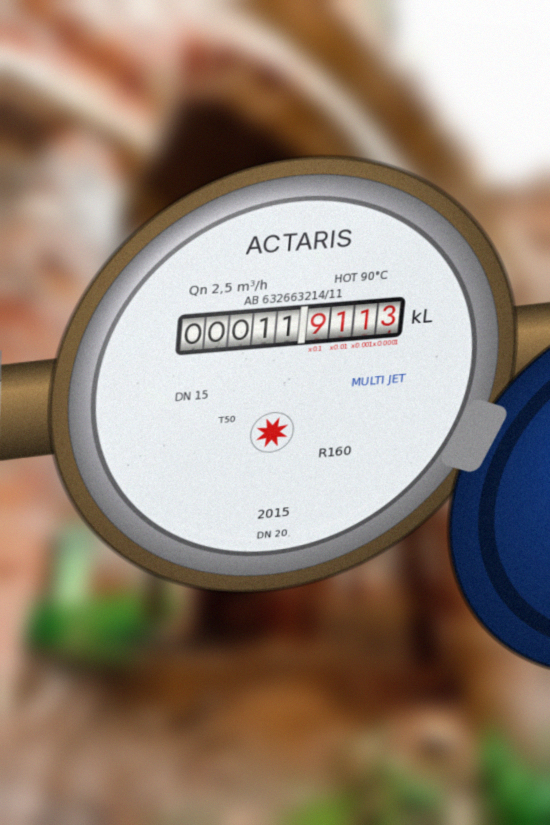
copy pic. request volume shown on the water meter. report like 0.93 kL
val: 11.9113 kL
